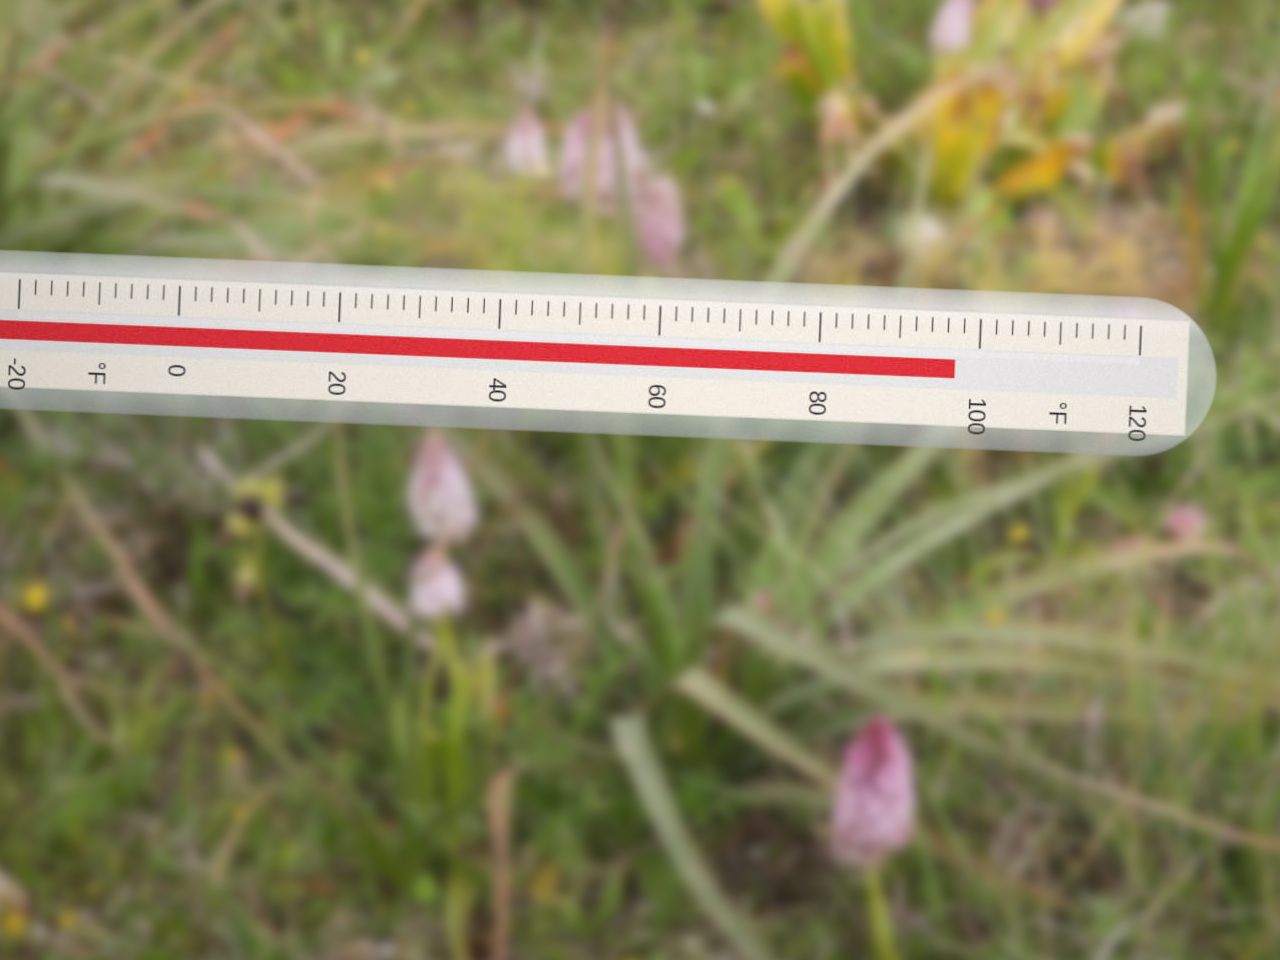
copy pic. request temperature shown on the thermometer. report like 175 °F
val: 97 °F
